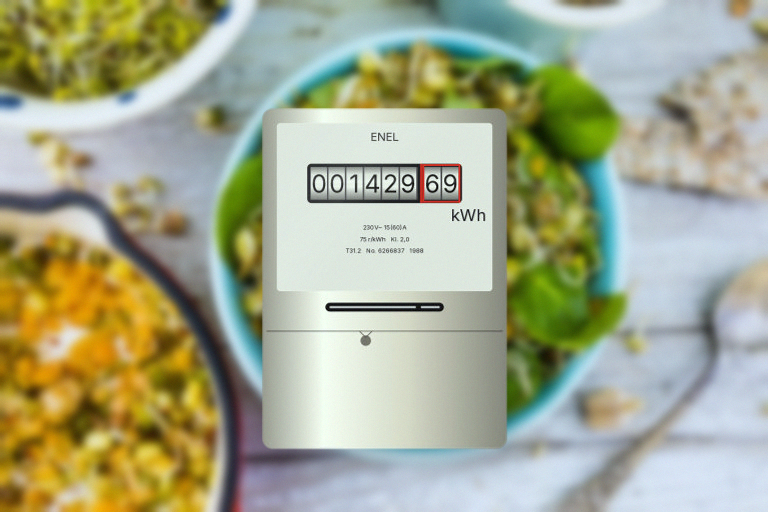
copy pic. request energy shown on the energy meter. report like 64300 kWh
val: 1429.69 kWh
